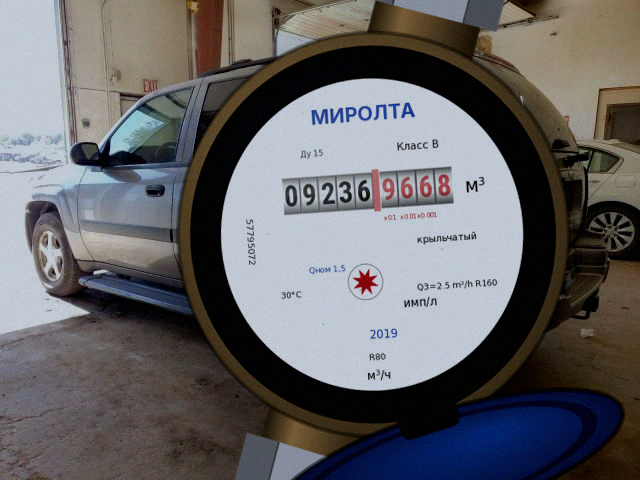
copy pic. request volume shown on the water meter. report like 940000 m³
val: 9236.9668 m³
